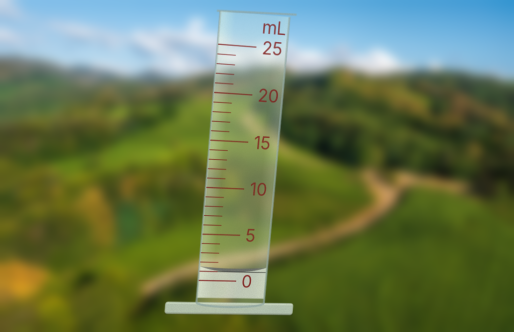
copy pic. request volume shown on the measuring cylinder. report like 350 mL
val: 1 mL
